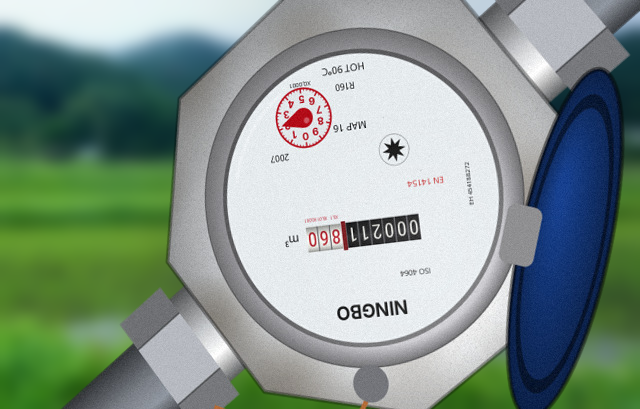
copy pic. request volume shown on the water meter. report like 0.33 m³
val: 211.8602 m³
